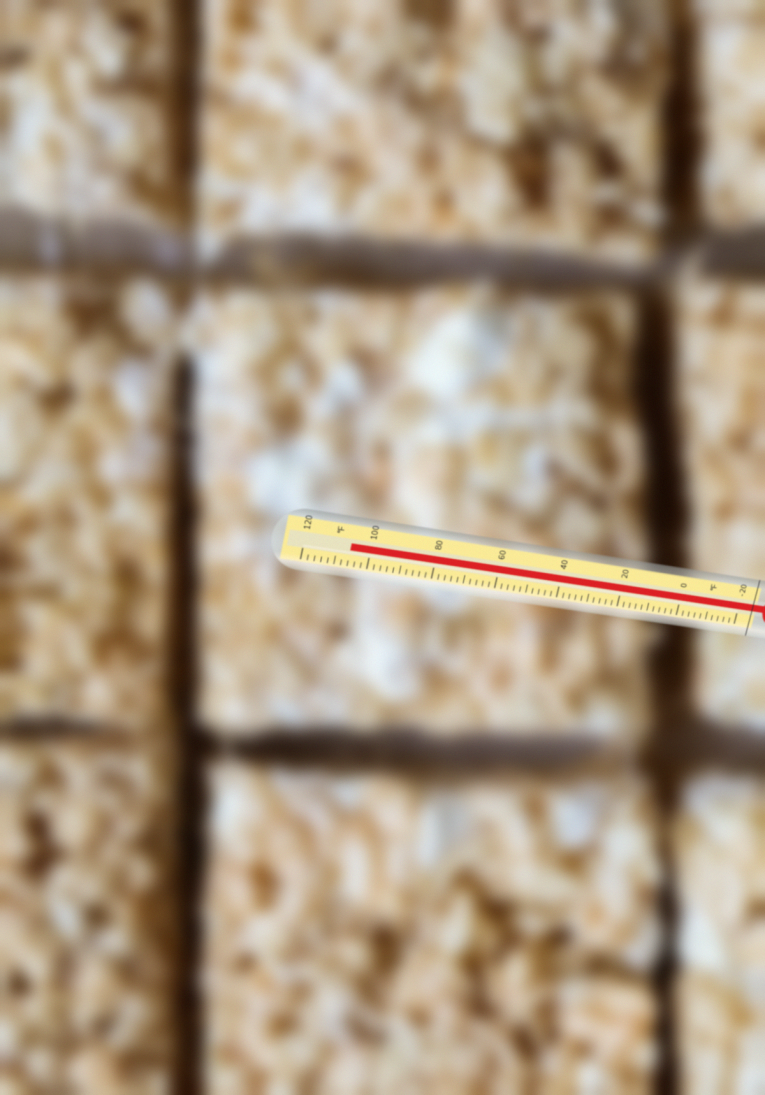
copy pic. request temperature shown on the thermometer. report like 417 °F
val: 106 °F
